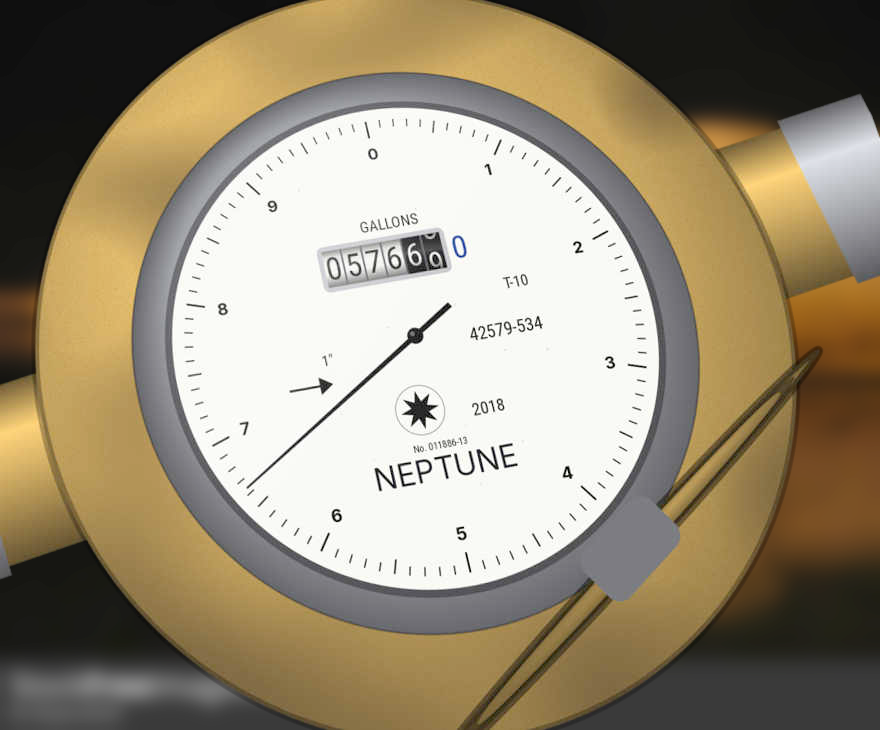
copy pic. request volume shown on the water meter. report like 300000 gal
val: 576686.6 gal
